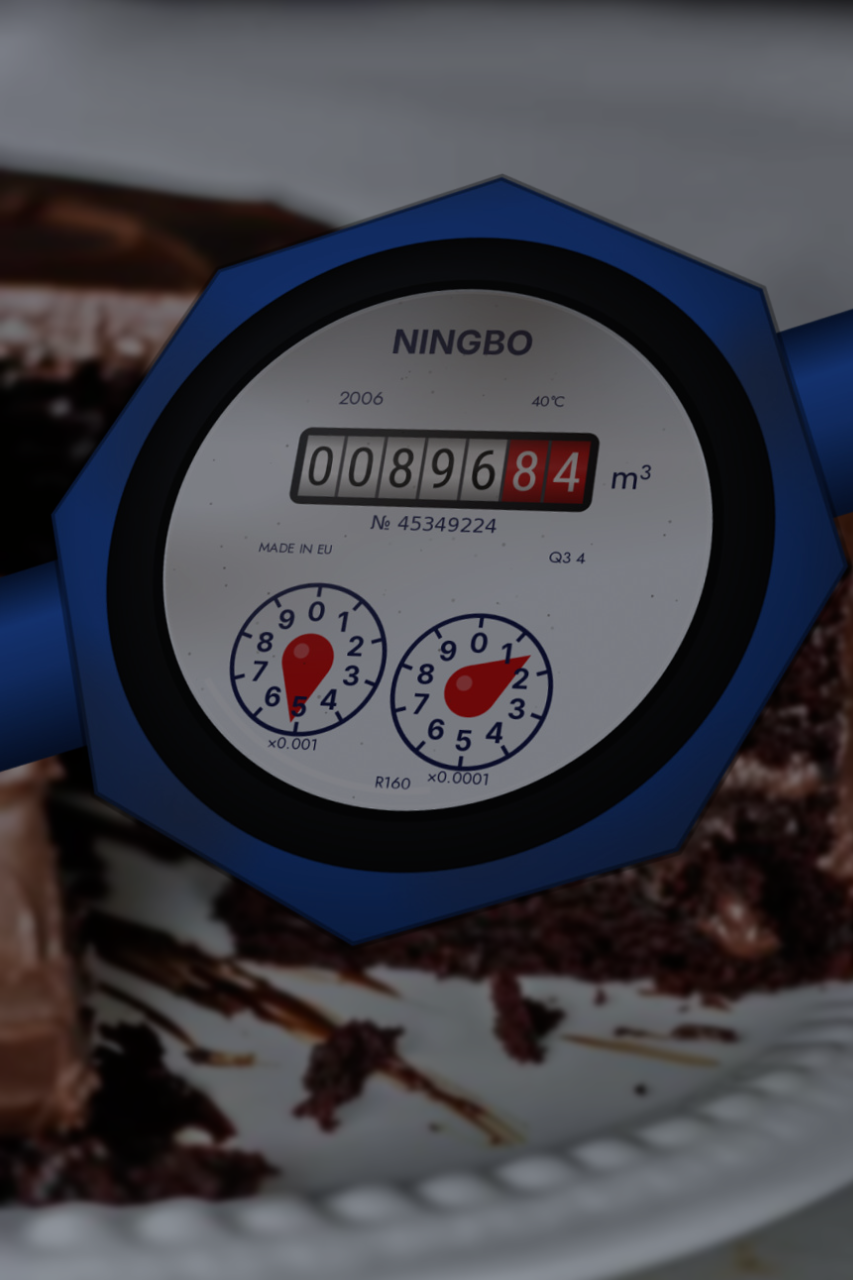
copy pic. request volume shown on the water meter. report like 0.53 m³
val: 896.8451 m³
